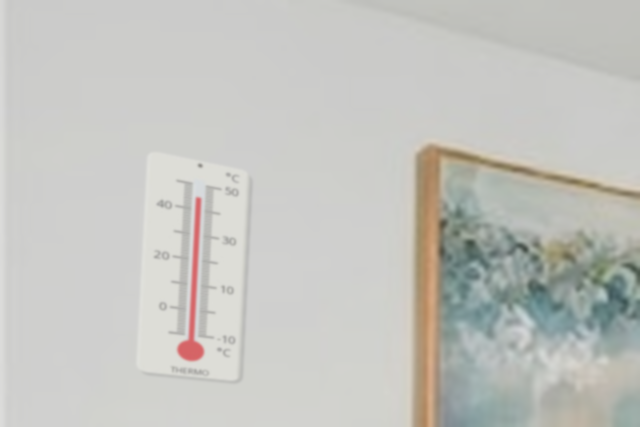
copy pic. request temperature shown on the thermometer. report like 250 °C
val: 45 °C
